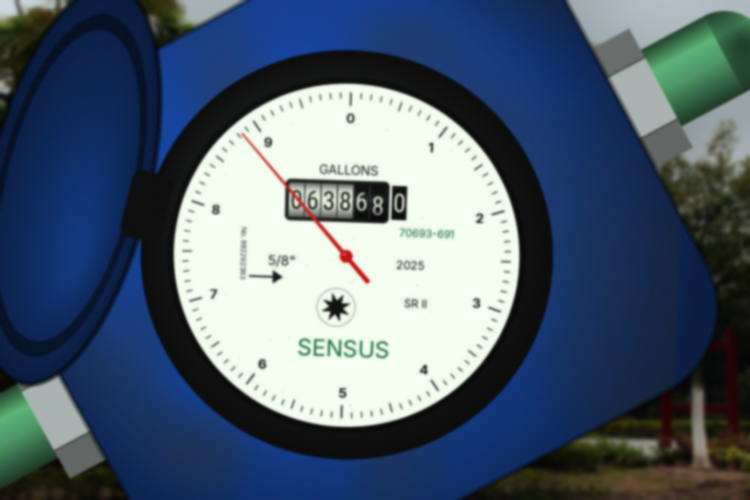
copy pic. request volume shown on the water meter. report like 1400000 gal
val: 638678.8 gal
